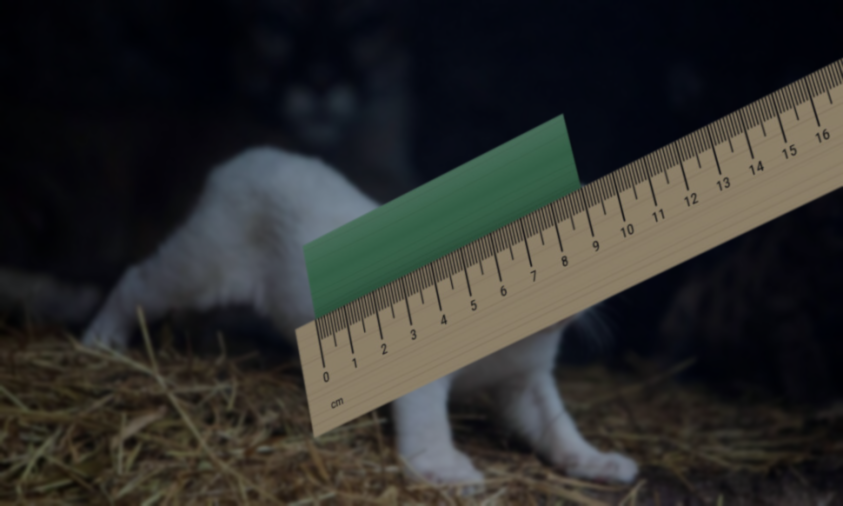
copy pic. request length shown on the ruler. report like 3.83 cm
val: 9 cm
